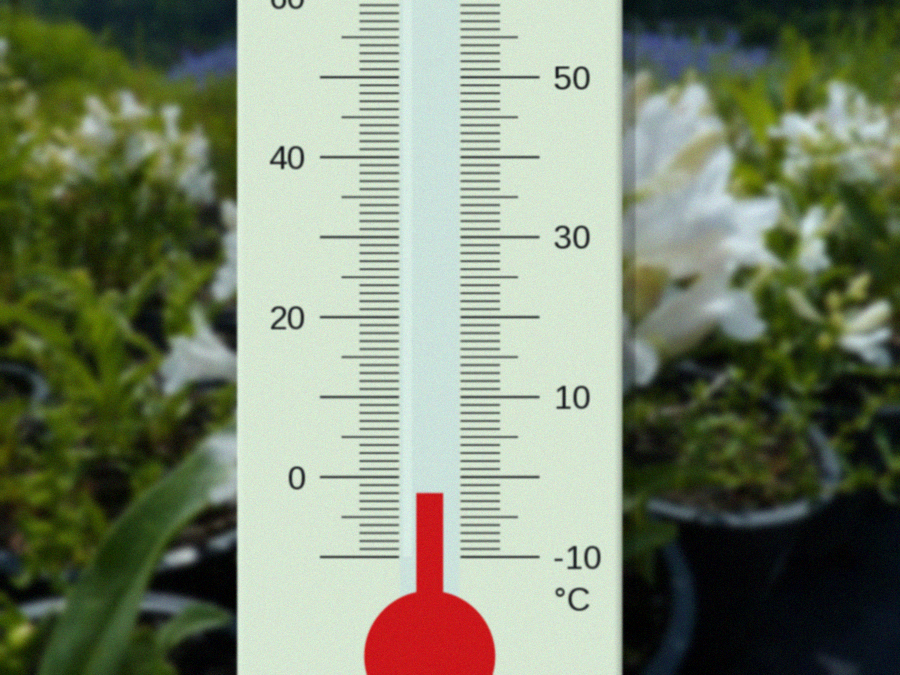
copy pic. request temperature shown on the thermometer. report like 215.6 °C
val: -2 °C
